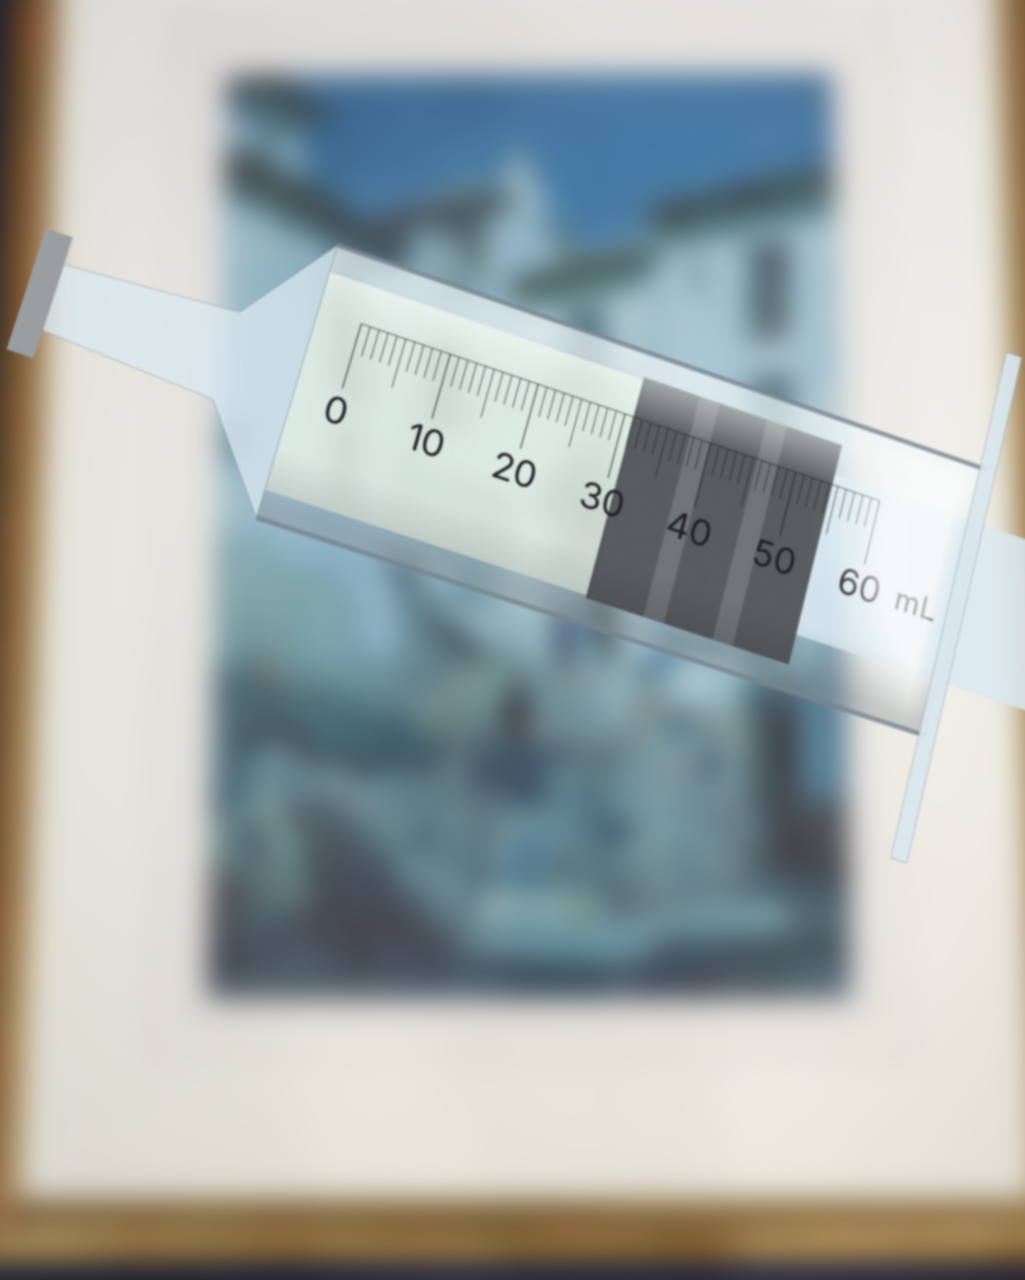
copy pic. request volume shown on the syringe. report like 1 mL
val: 31 mL
